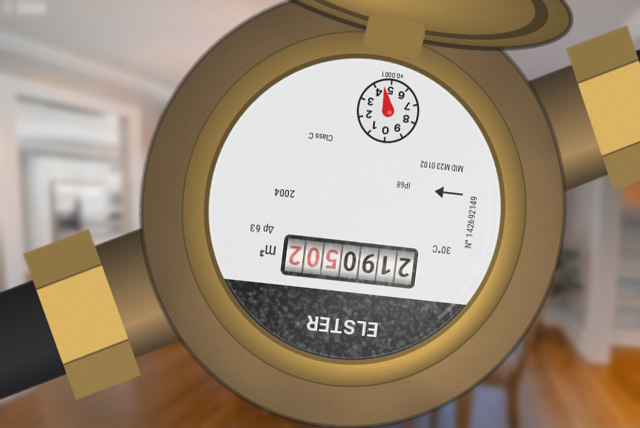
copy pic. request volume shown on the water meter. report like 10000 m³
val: 2190.5024 m³
